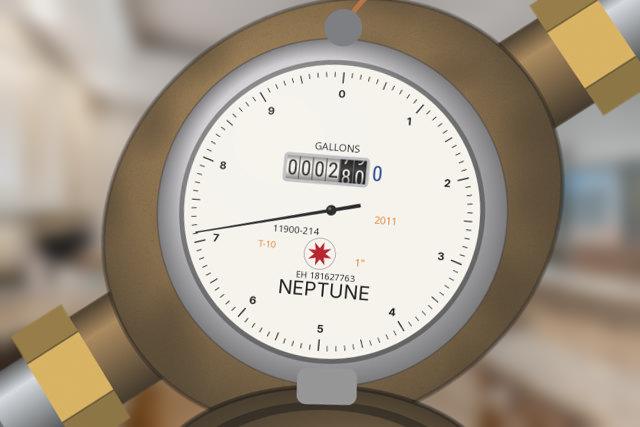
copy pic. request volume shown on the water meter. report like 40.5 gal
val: 2797.1 gal
